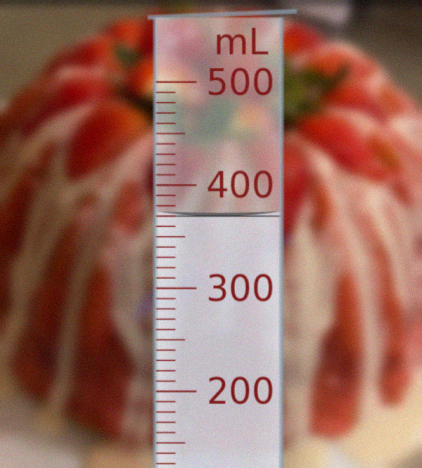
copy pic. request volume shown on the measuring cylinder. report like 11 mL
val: 370 mL
